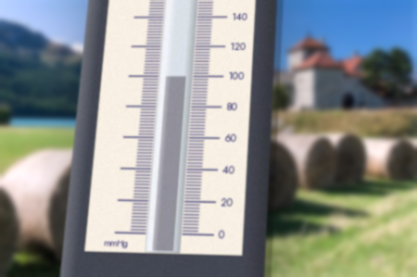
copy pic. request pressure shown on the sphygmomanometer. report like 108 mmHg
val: 100 mmHg
